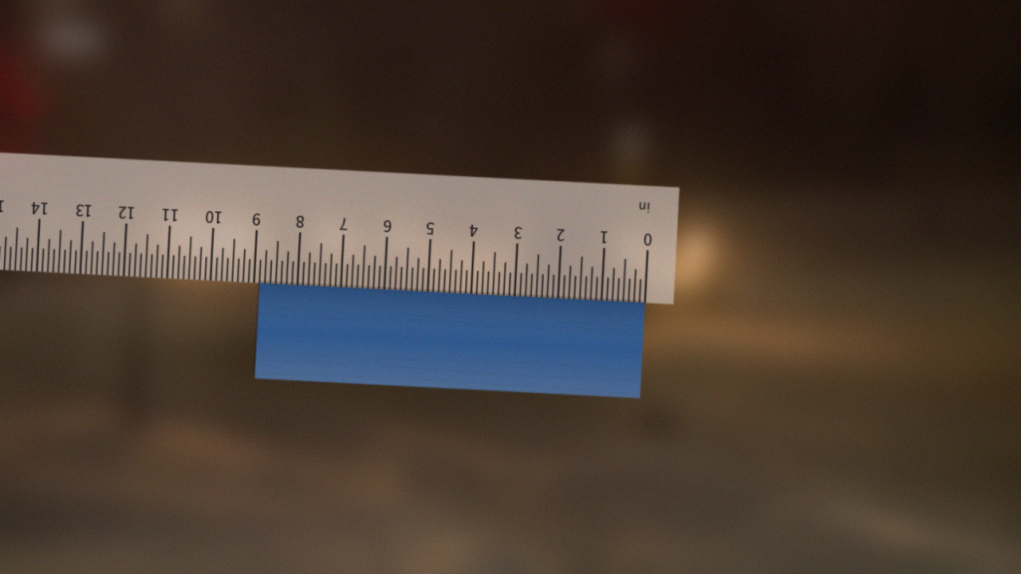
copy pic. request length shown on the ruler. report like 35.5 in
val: 8.875 in
